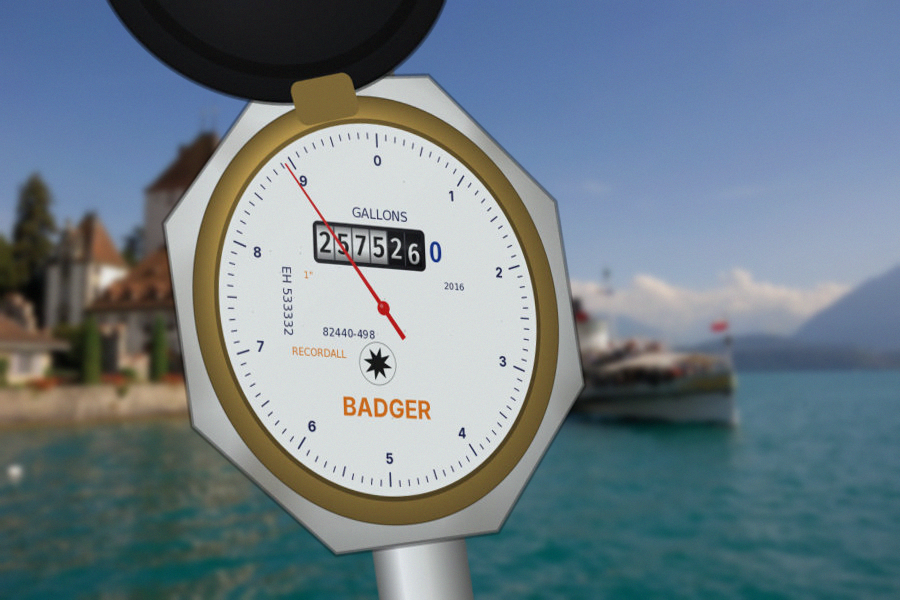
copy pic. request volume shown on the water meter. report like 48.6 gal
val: 2575258.9 gal
